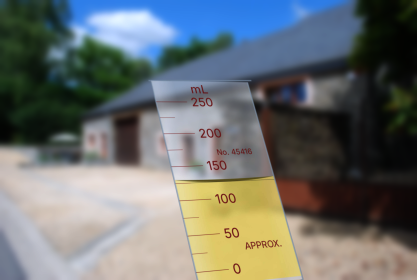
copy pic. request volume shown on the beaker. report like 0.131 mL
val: 125 mL
